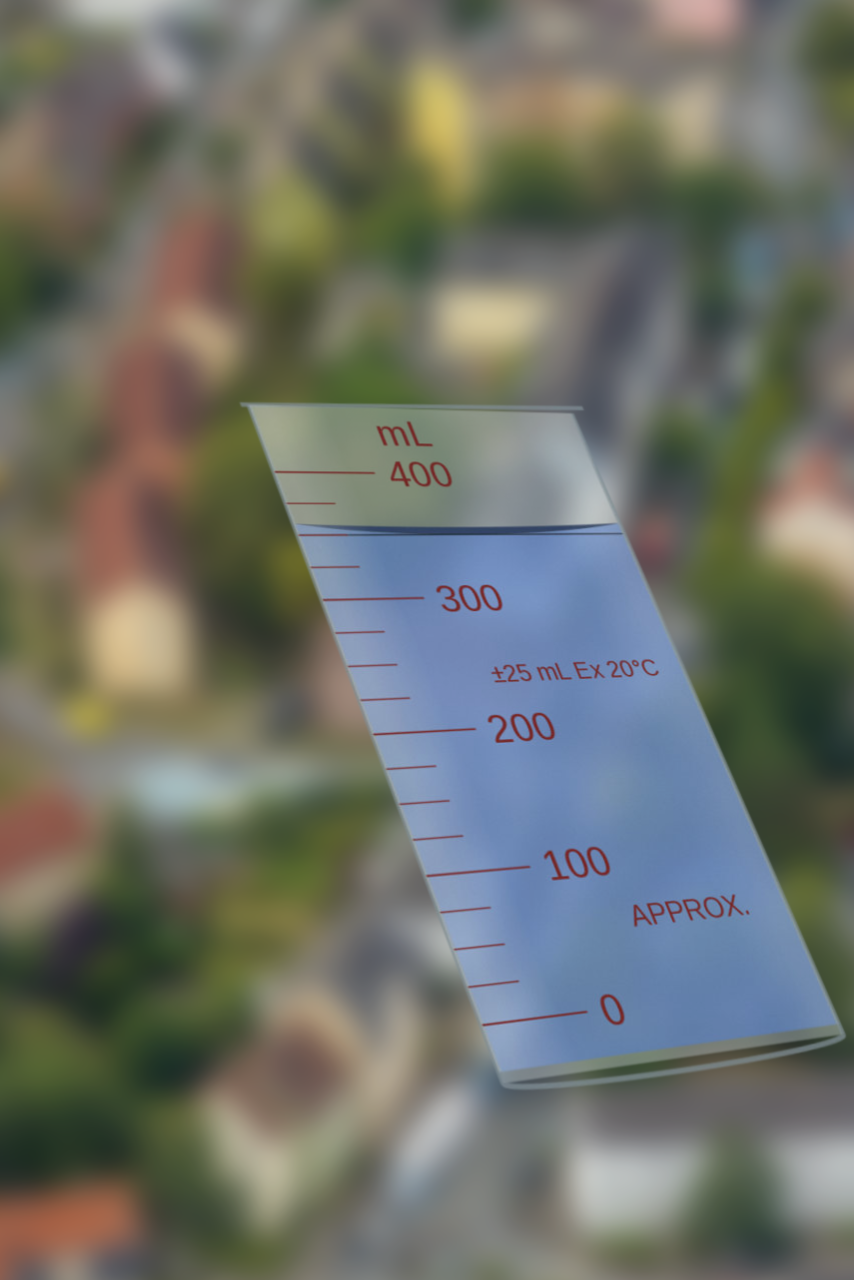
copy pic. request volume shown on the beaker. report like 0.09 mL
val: 350 mL
